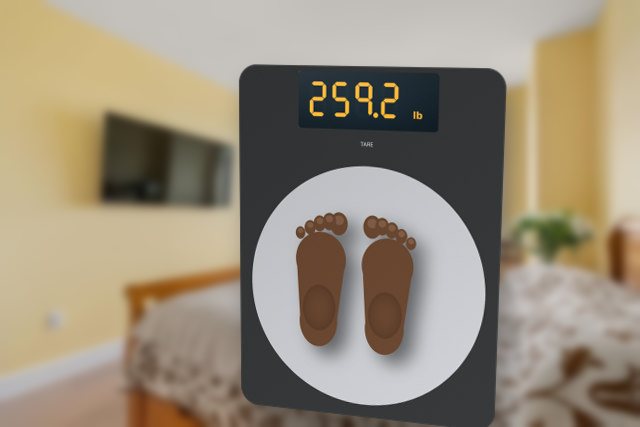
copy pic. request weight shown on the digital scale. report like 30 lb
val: 259.2 lb
